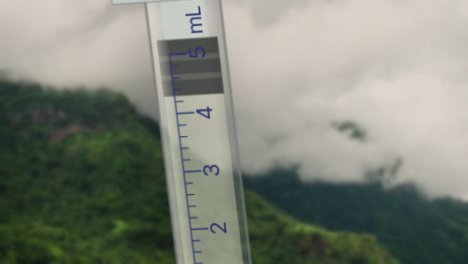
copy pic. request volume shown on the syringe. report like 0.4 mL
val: 4.3 mL
